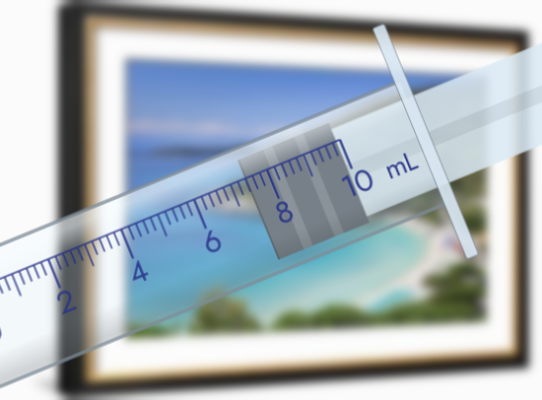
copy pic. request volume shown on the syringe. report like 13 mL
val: 7.4 mL
